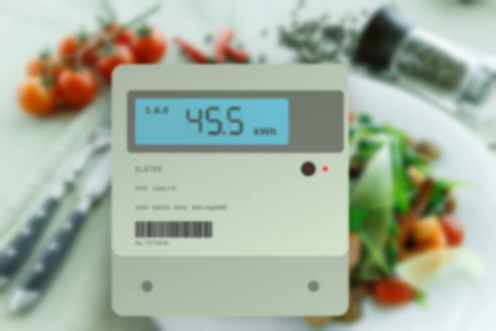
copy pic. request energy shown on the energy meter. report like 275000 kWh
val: 45.5 kWh
